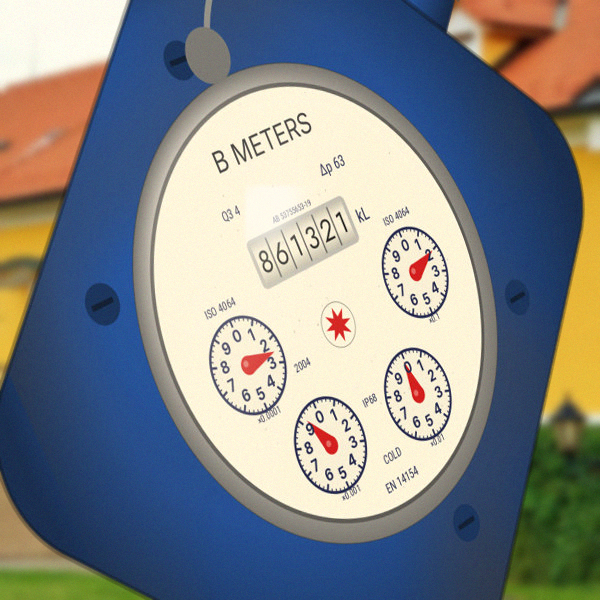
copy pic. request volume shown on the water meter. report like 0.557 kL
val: 861321.1992 kL
